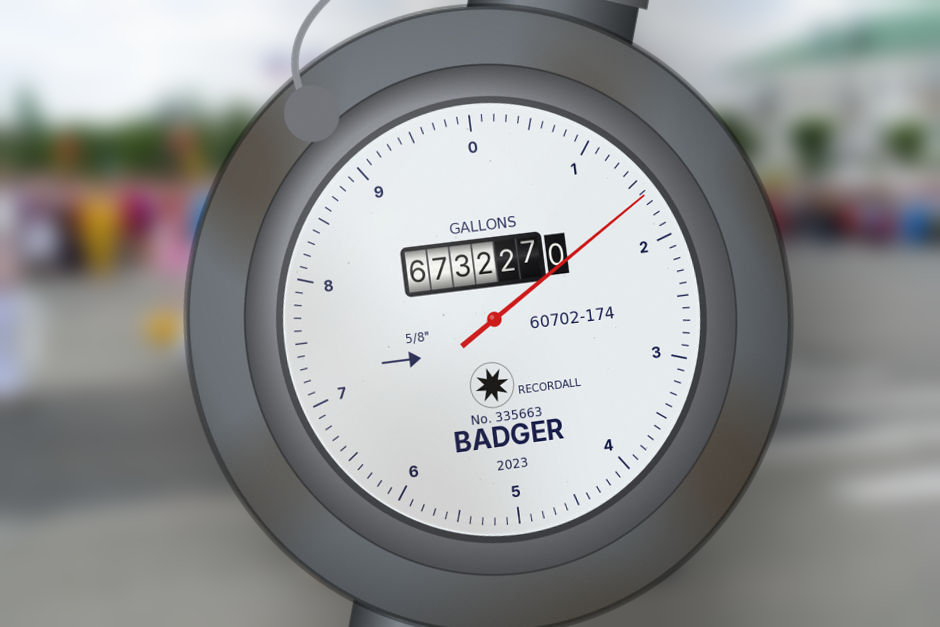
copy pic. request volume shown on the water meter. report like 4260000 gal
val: 6732271.6 gal
